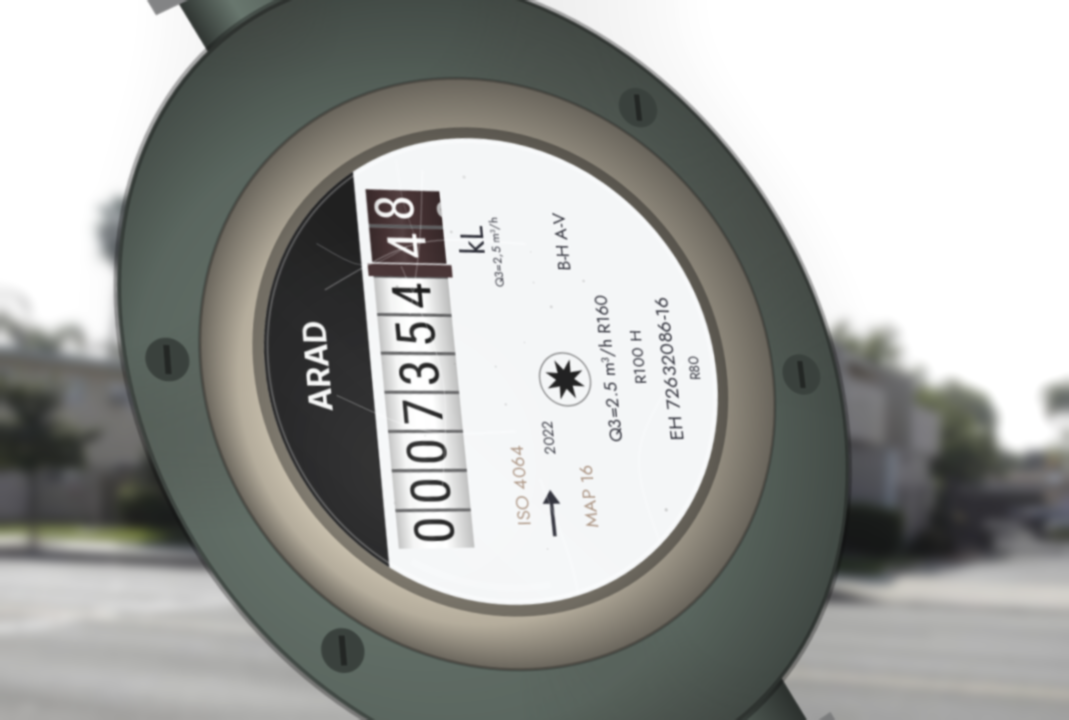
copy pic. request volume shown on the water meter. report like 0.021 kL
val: 7354.48 kL
